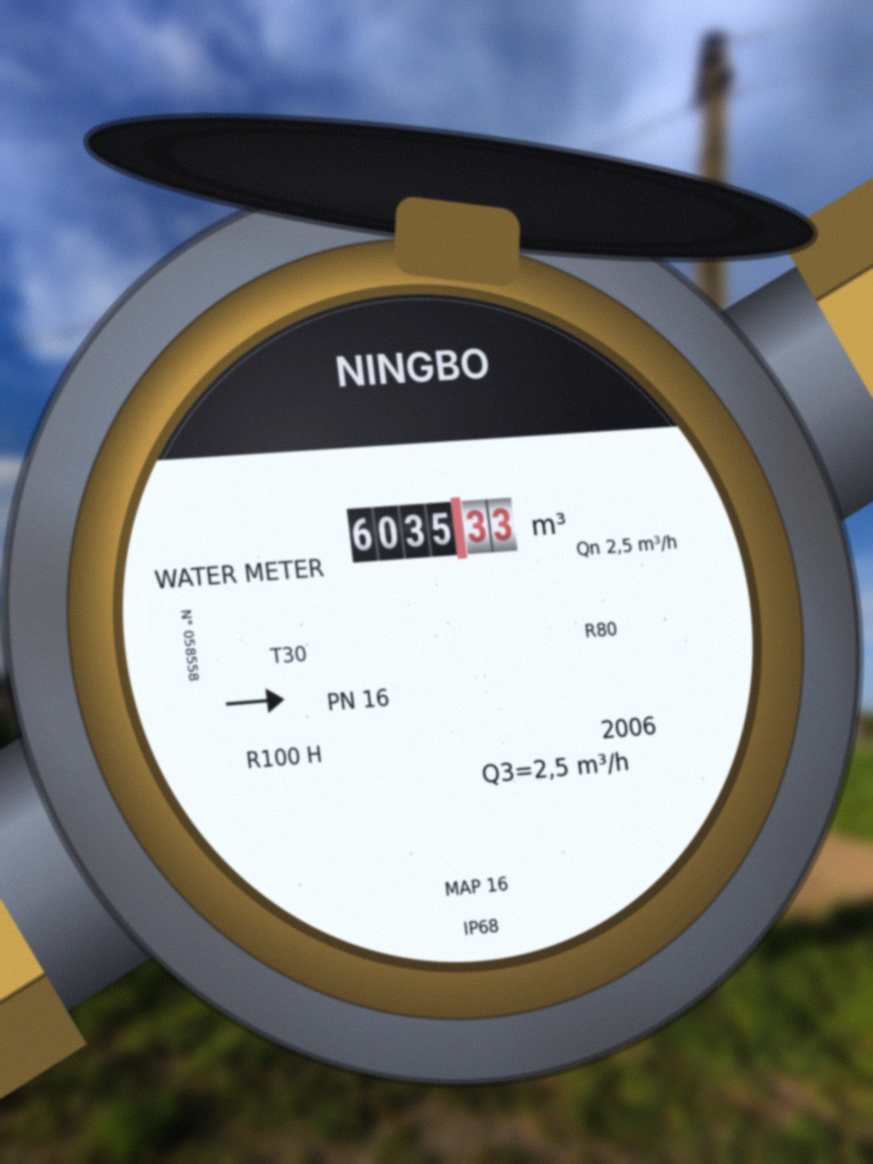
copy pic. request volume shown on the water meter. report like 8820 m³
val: 6035.33 m³
